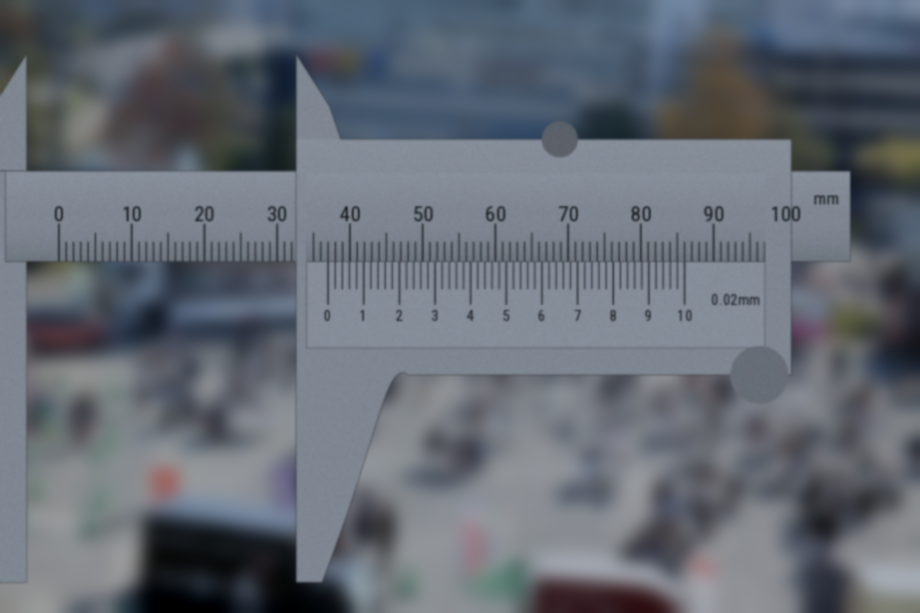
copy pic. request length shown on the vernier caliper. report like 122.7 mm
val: 37.0 mm
